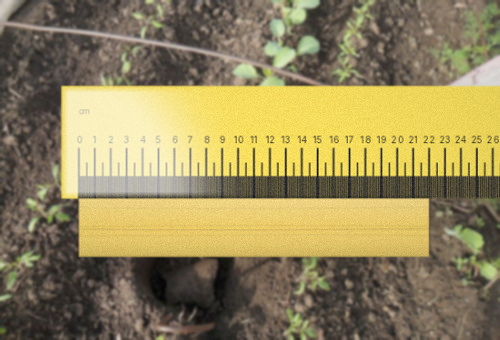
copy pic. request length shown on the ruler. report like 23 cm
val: 22 cm
